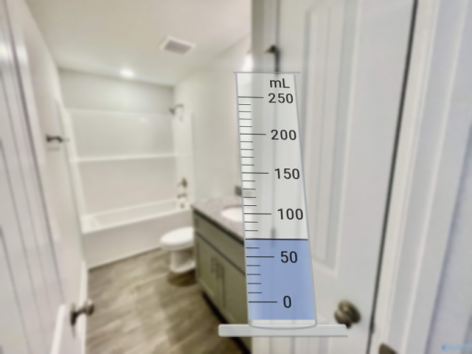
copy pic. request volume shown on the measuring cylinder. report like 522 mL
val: 70 mL
